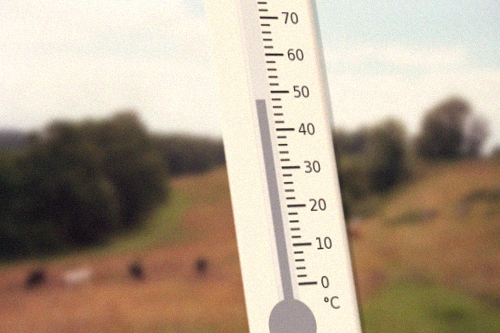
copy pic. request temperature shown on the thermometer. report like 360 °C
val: 48 °C
